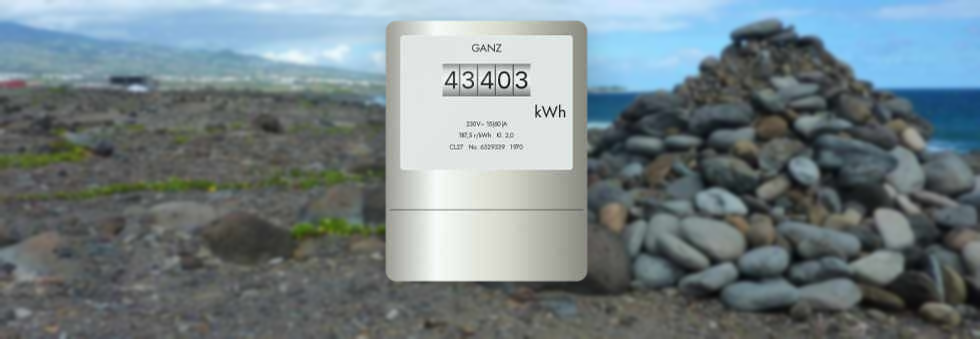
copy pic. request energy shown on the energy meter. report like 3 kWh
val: 43403 kWh
